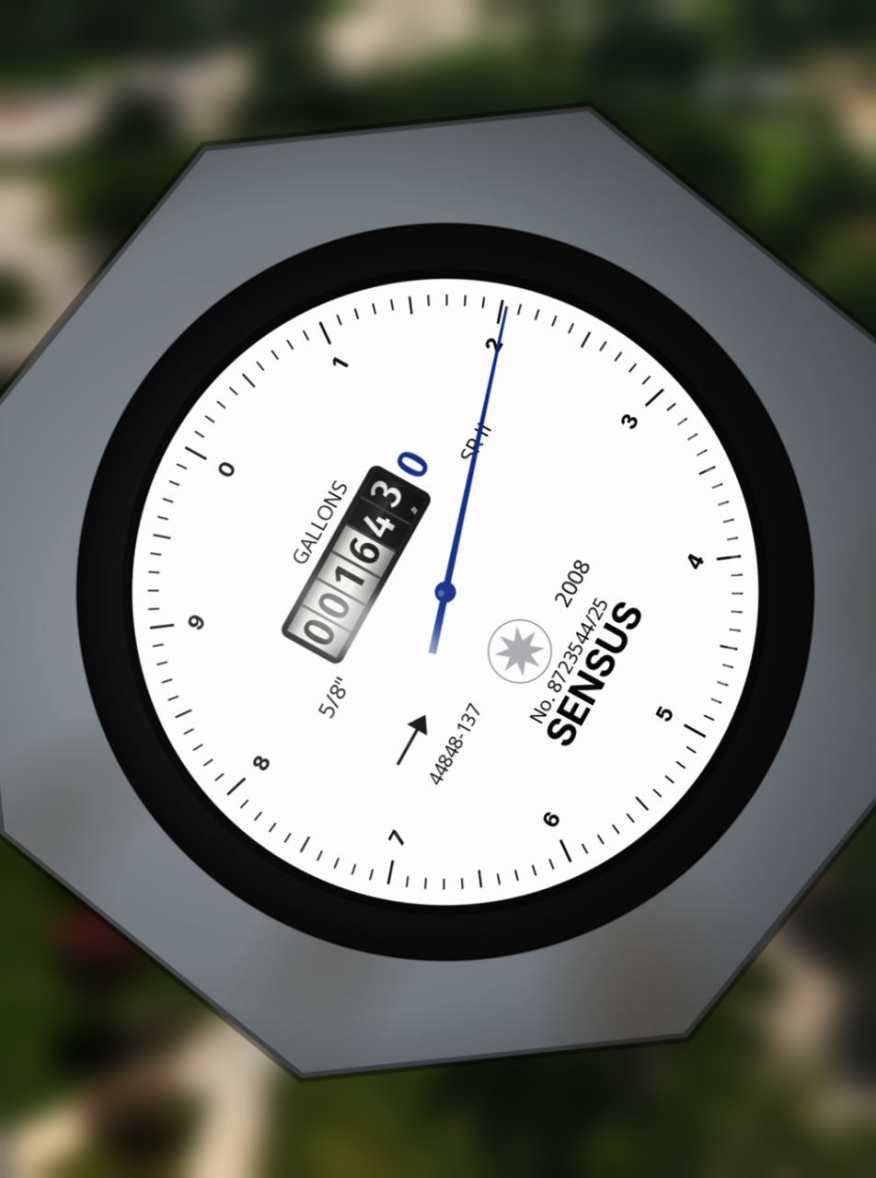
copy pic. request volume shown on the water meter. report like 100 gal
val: 16432.0 gal
